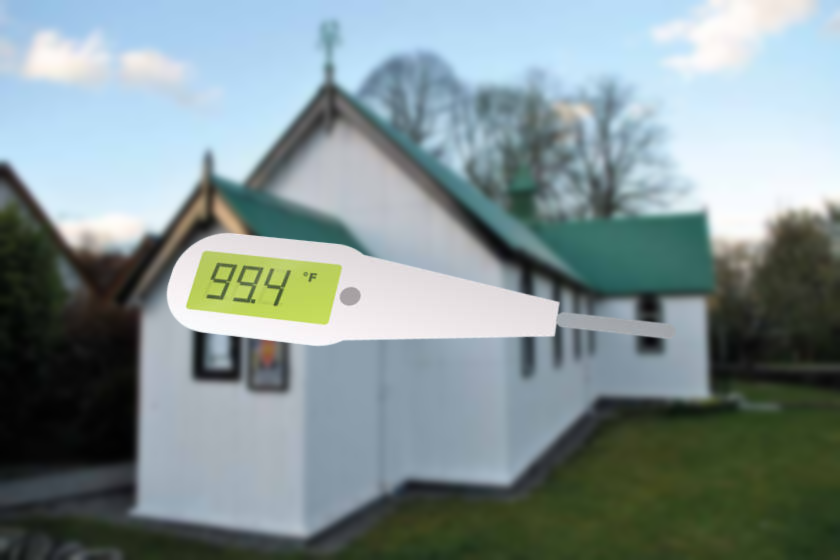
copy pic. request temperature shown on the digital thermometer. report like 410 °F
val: 99.4 °F
